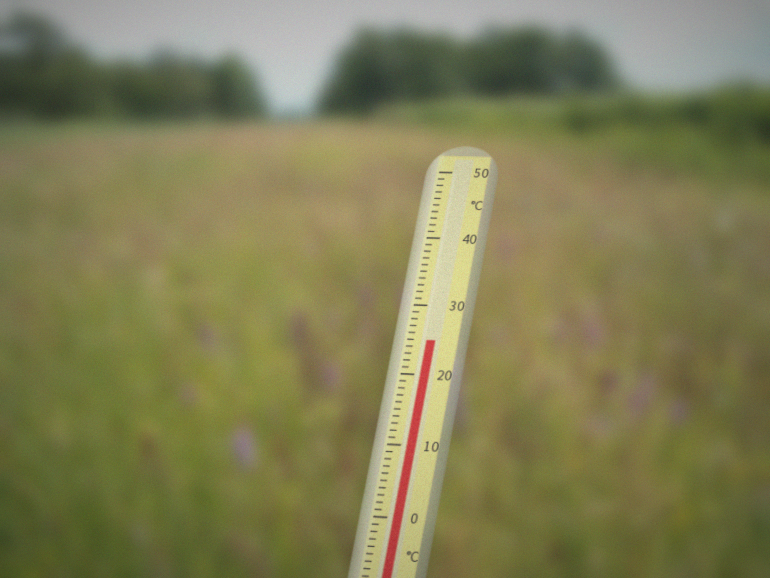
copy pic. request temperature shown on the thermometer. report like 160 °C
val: 25 °C
